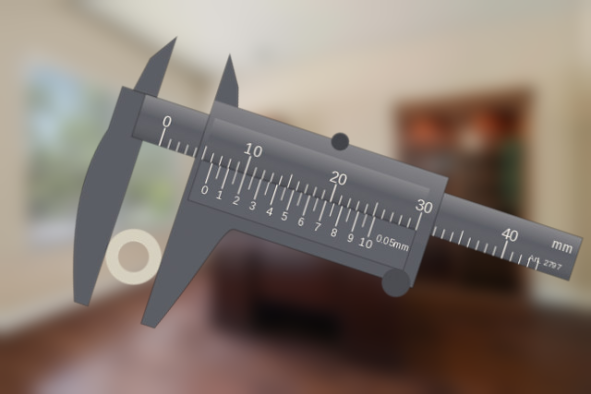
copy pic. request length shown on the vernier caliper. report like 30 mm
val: 6.2 mm
